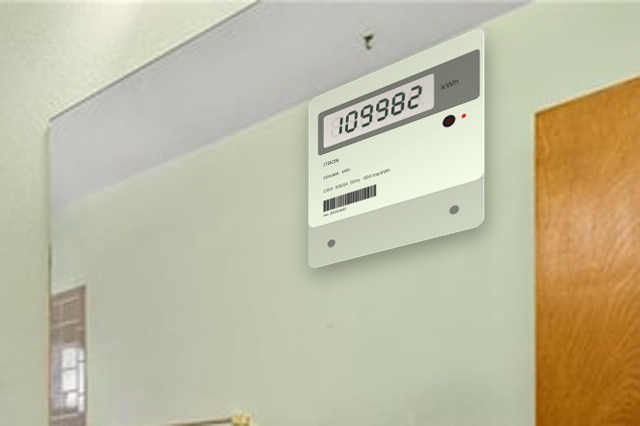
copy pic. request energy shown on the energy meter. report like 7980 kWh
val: 109982 kWh
